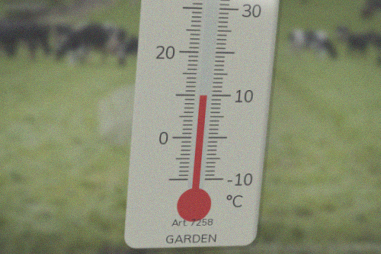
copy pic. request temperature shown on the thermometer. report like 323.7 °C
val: 10 °C
